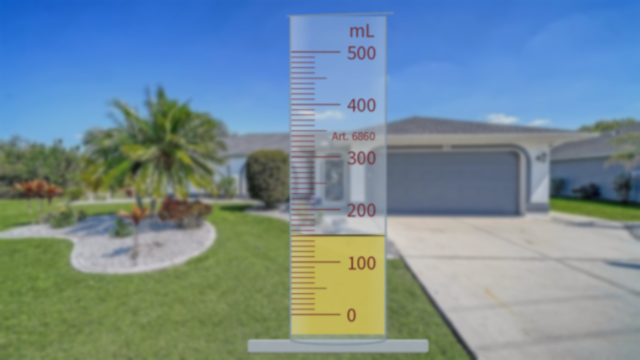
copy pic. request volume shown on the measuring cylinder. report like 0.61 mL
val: 150 mL
